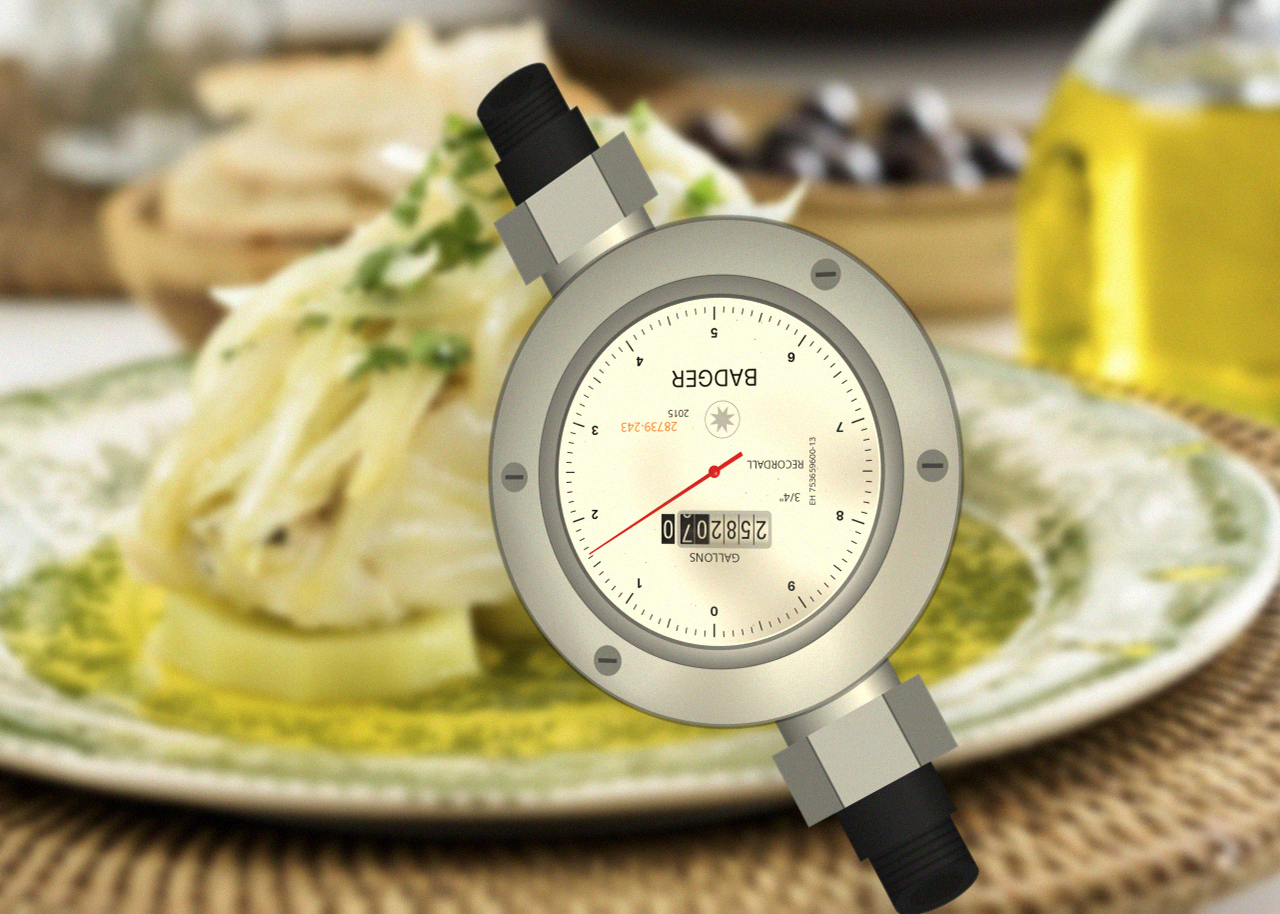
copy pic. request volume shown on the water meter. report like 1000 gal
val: 2582071.6 gal
